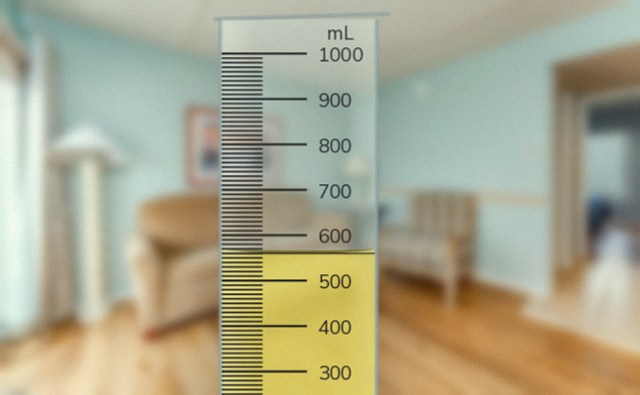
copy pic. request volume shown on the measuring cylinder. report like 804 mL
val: 560 mL
